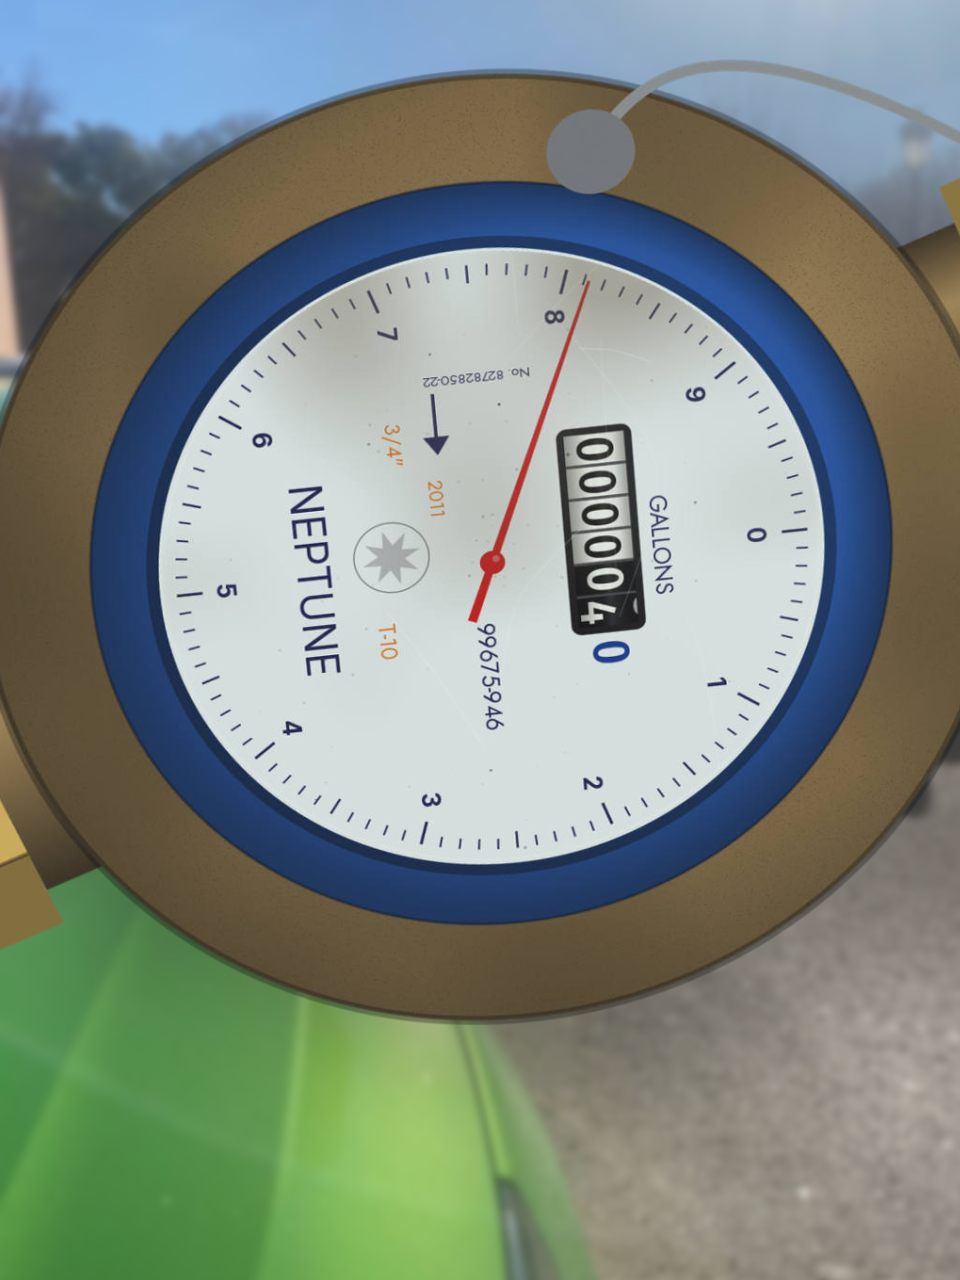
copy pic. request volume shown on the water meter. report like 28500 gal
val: 38.1 gal
